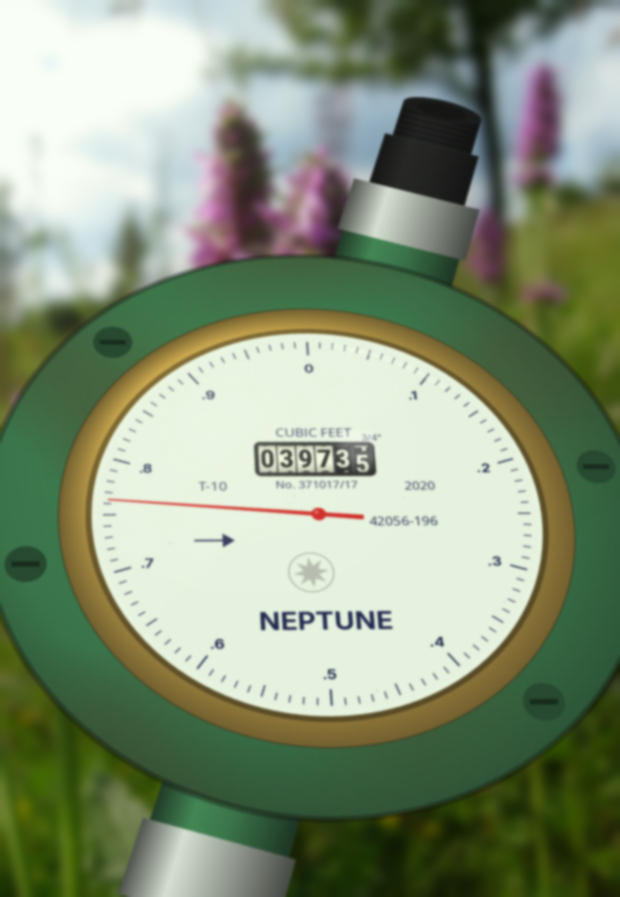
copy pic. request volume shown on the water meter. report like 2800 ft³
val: 39734.76 ft³
